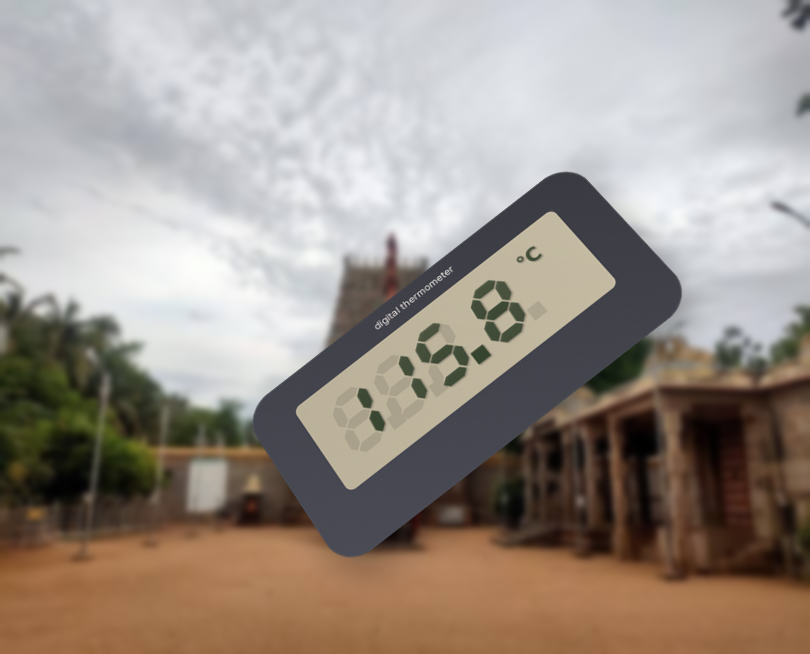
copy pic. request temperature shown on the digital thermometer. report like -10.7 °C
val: 115.8 °C
